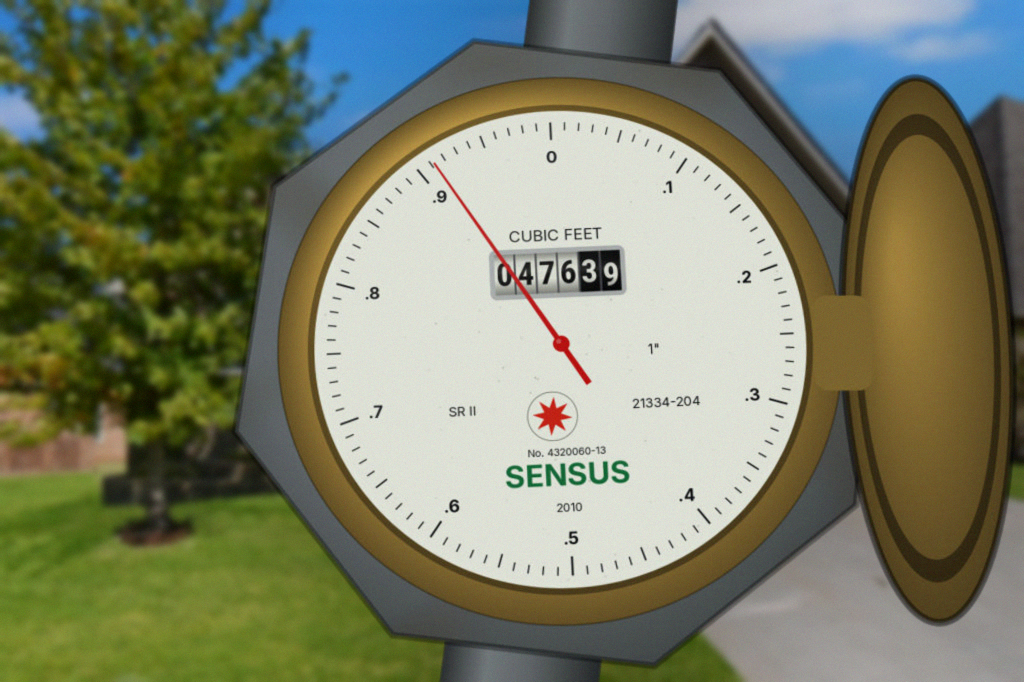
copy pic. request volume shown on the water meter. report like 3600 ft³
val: 47638.91 ft³
